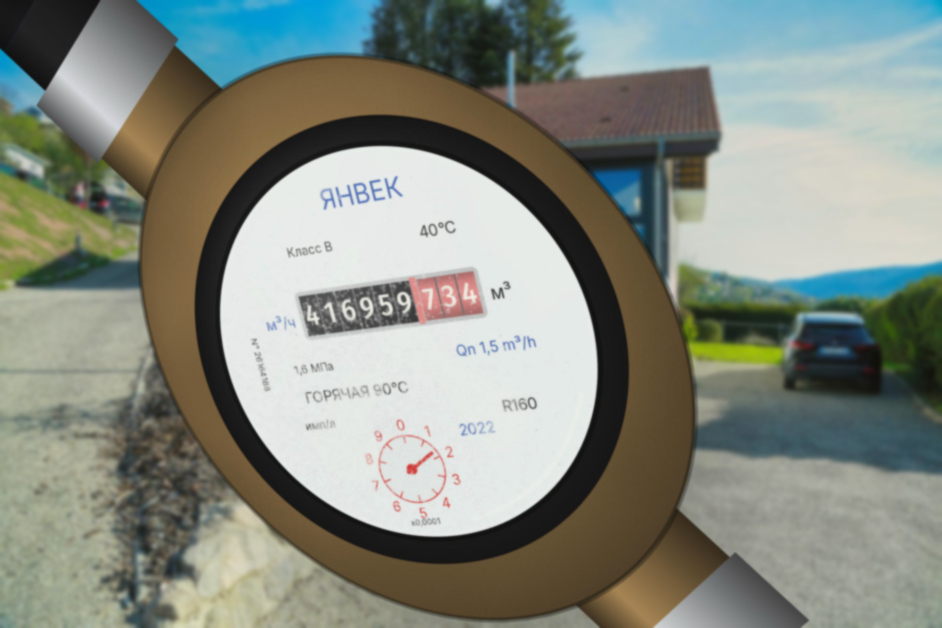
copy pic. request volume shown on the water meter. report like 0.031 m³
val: 416959.7341 m³
